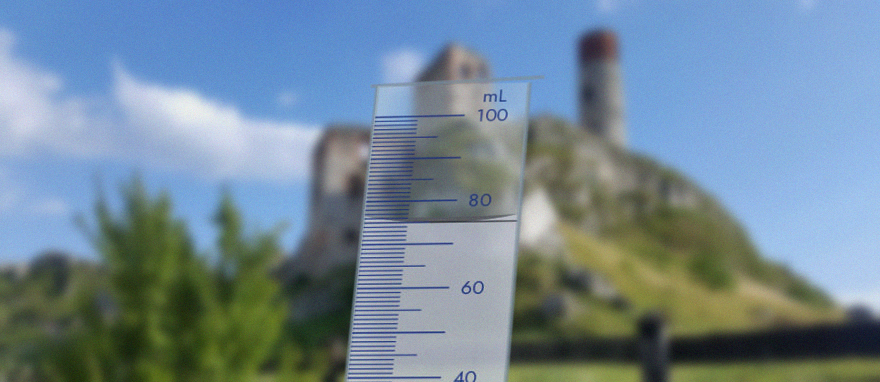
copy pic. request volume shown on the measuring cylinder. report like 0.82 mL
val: 75 mL
